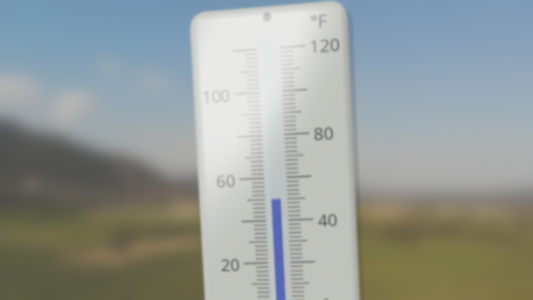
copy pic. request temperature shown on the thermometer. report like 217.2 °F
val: 50 °F
